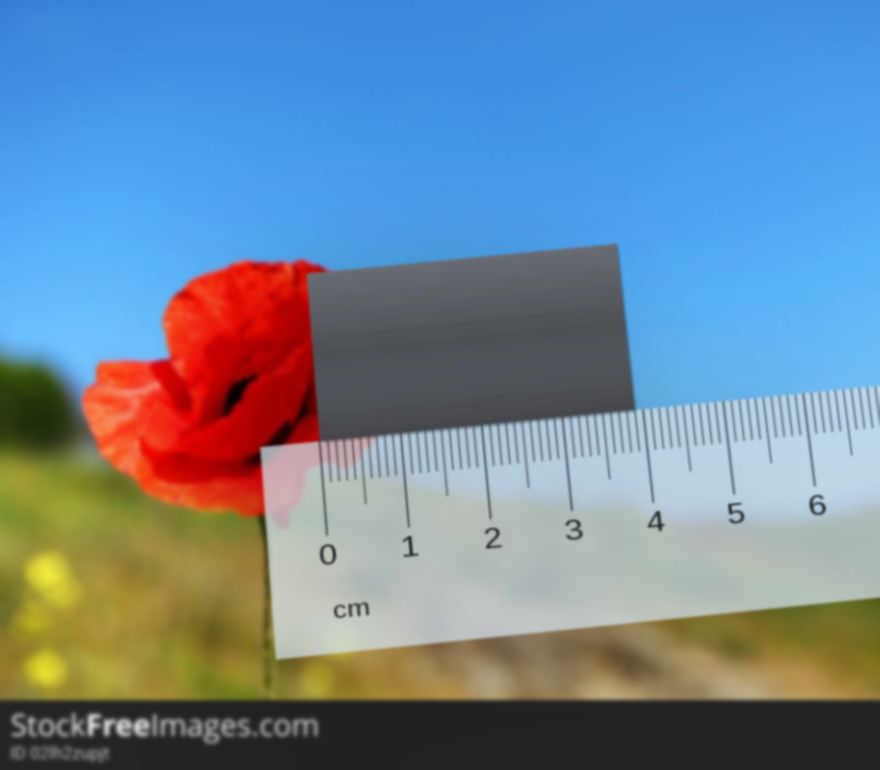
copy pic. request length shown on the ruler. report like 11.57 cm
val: 3.9 cm
